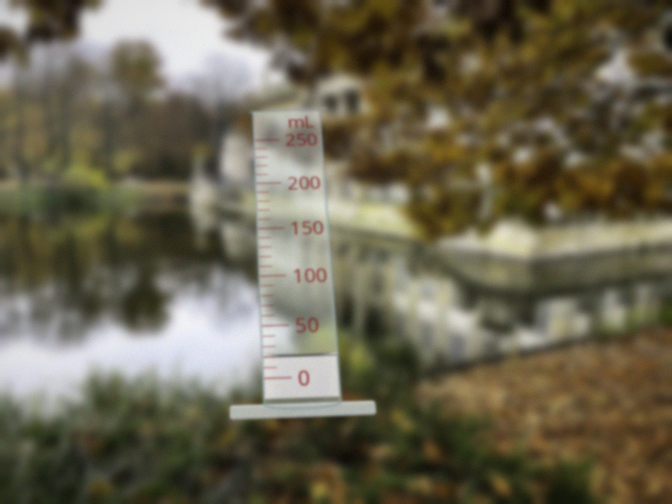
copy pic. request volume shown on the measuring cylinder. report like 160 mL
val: 20 mL
